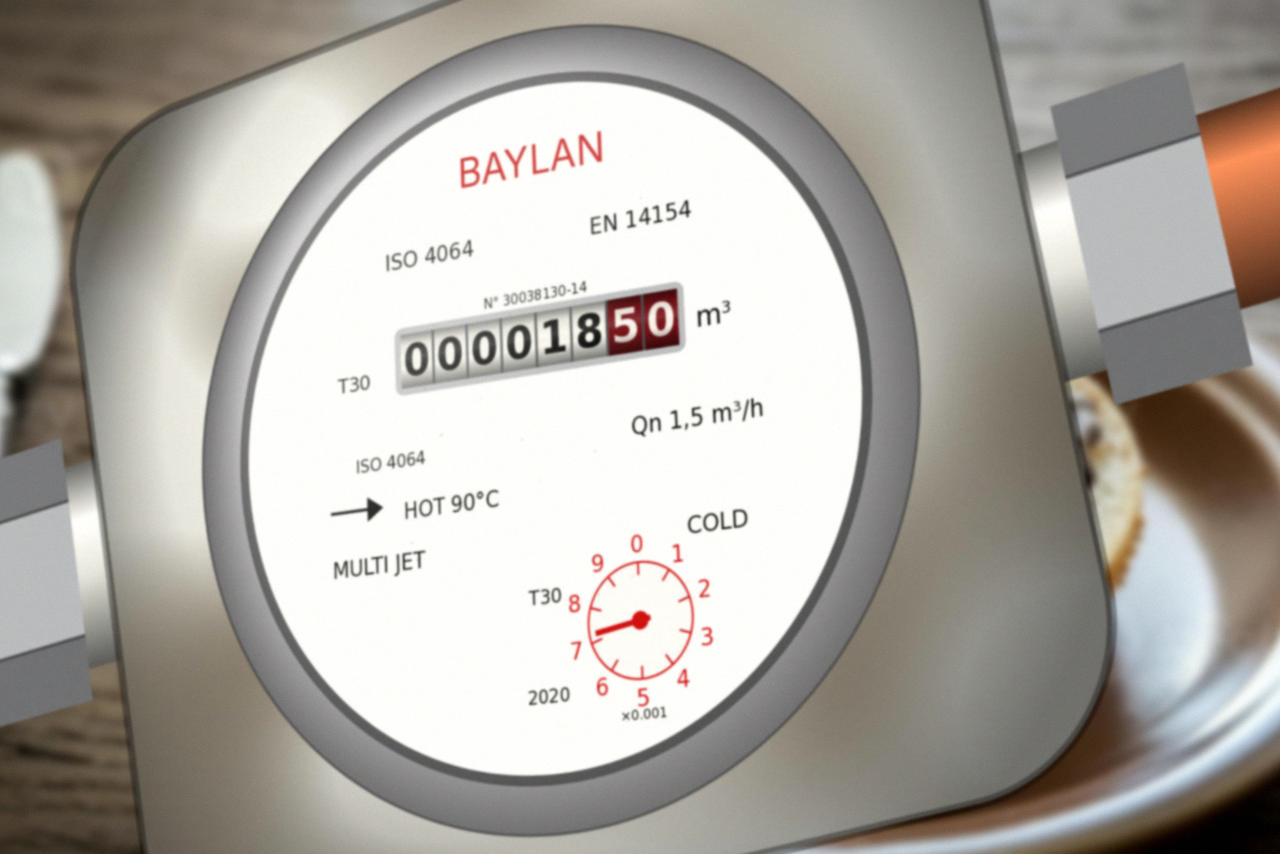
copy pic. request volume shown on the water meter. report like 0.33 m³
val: 18.507 m³
